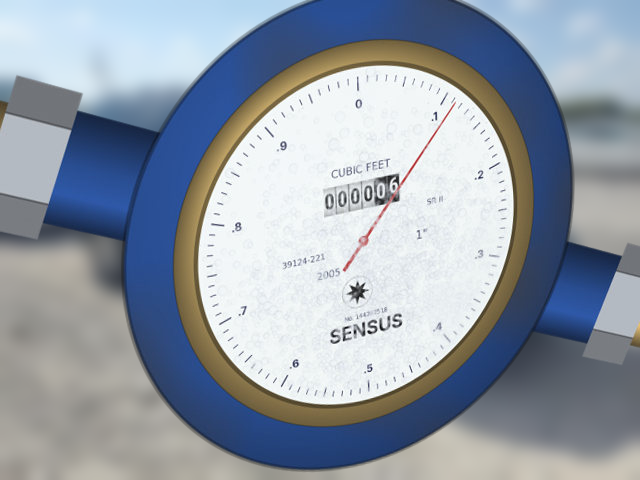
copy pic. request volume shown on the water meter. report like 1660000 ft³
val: 6.11 ft³
